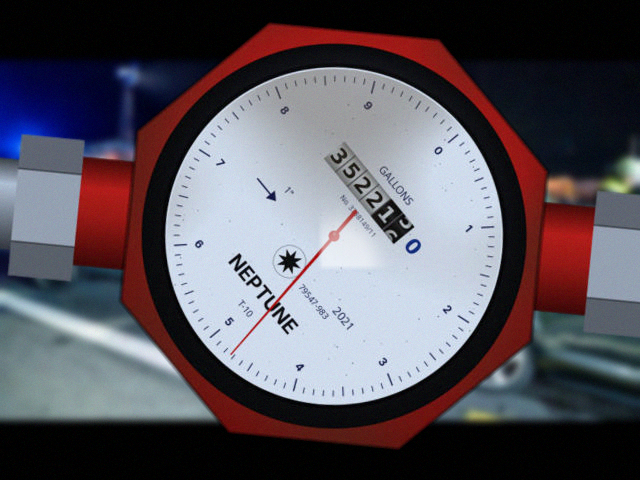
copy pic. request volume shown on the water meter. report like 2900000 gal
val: 3522154.7 gal
